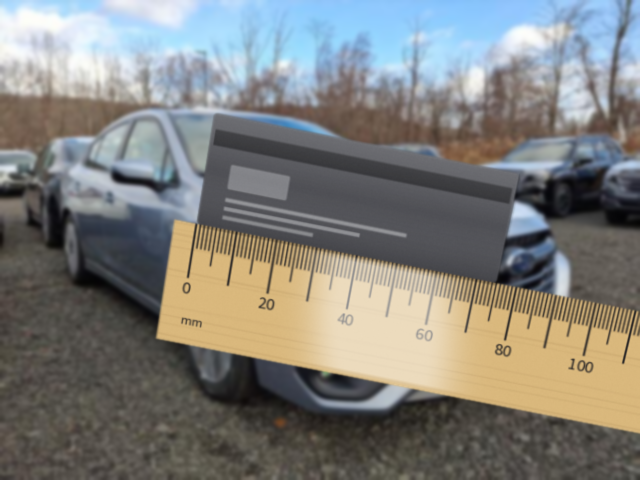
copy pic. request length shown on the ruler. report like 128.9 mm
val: 75 mm
